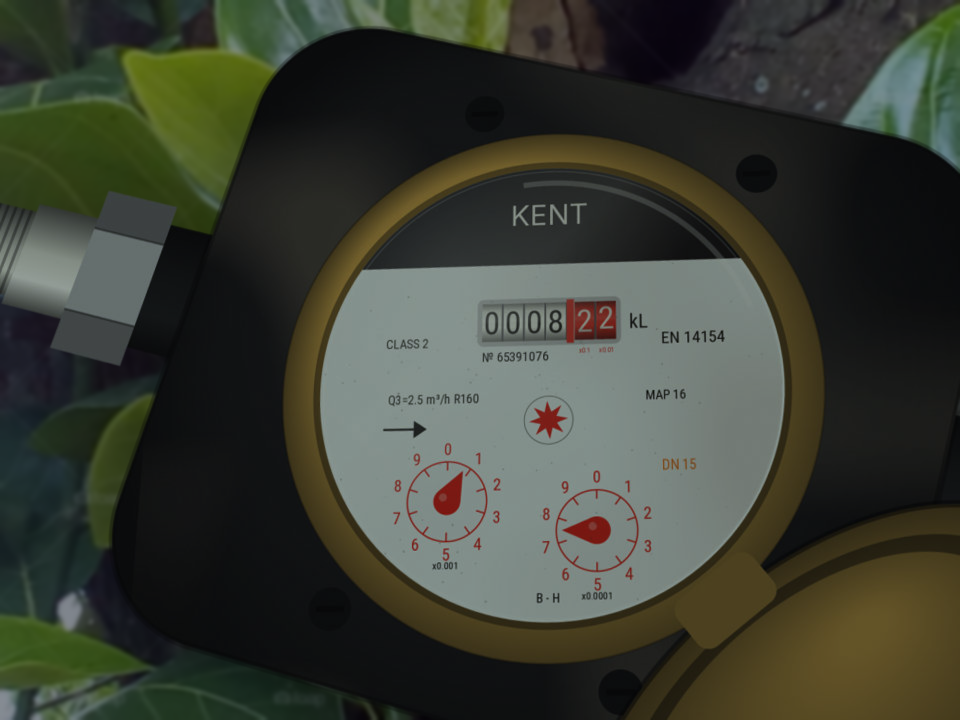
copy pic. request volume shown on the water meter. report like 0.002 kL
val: 8.2207 kL
